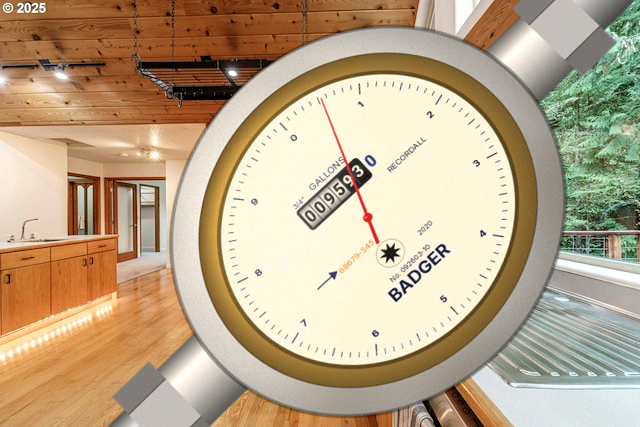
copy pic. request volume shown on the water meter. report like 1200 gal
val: 95930.5 gal
